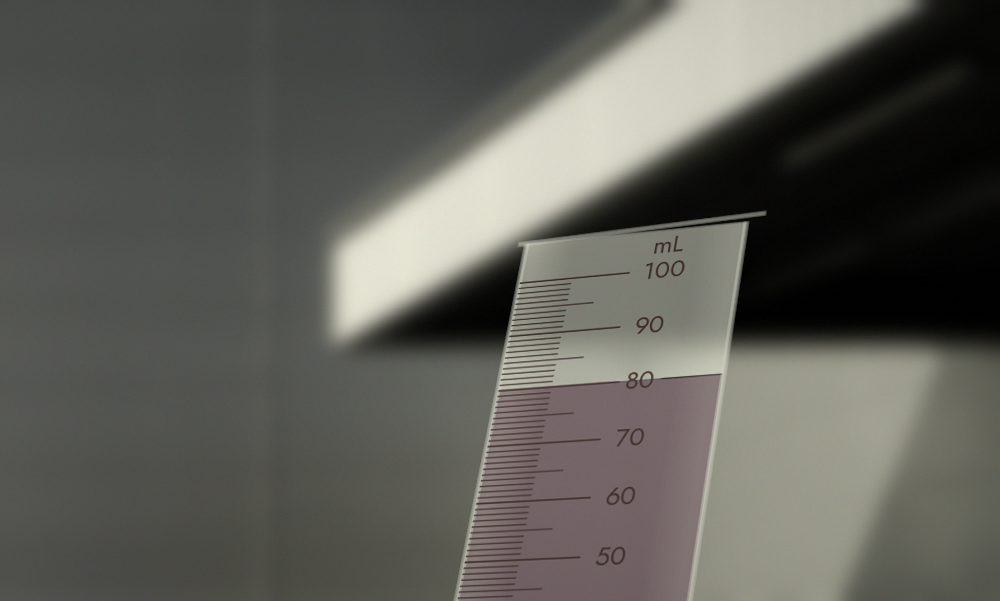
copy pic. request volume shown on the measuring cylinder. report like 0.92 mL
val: 80 mL
